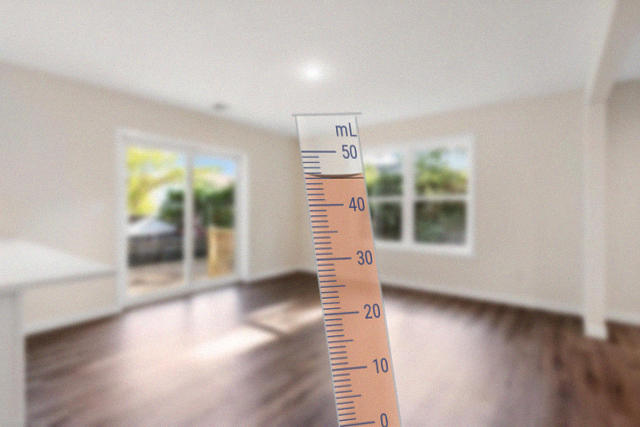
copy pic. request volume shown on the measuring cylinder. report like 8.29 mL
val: 45 mL
